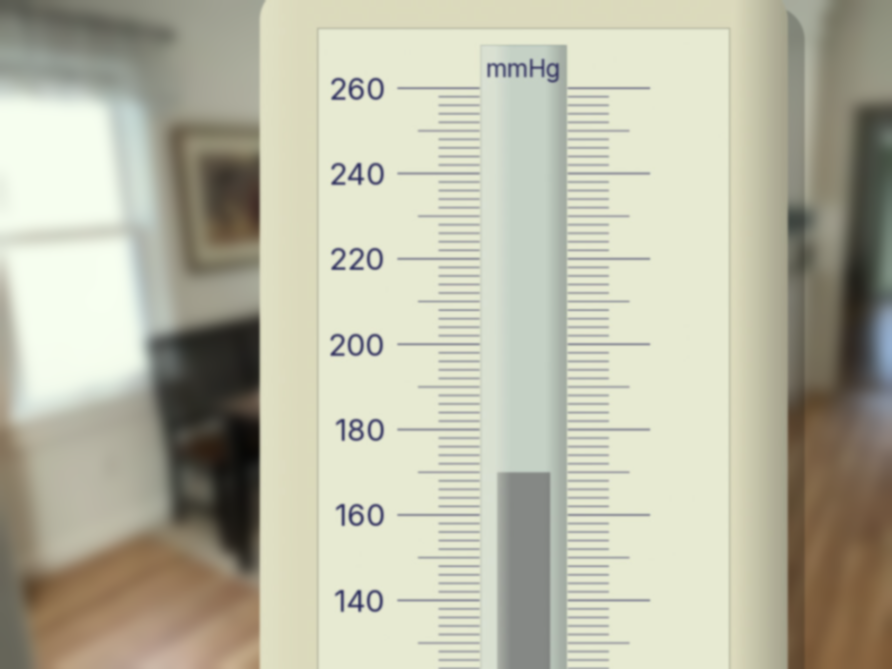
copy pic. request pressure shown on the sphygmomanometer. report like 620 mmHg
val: 170 mmHg
